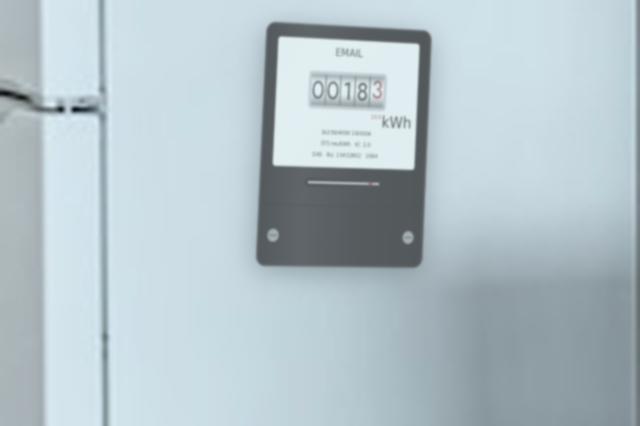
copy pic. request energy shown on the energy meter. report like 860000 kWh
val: 18.3 kWh
